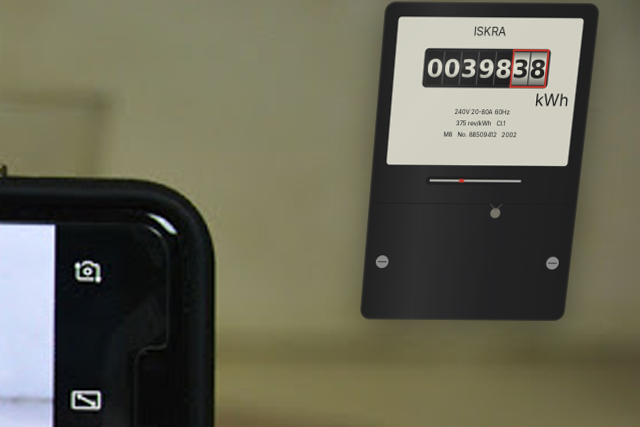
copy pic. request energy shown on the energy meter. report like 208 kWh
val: 398.38 kWh
